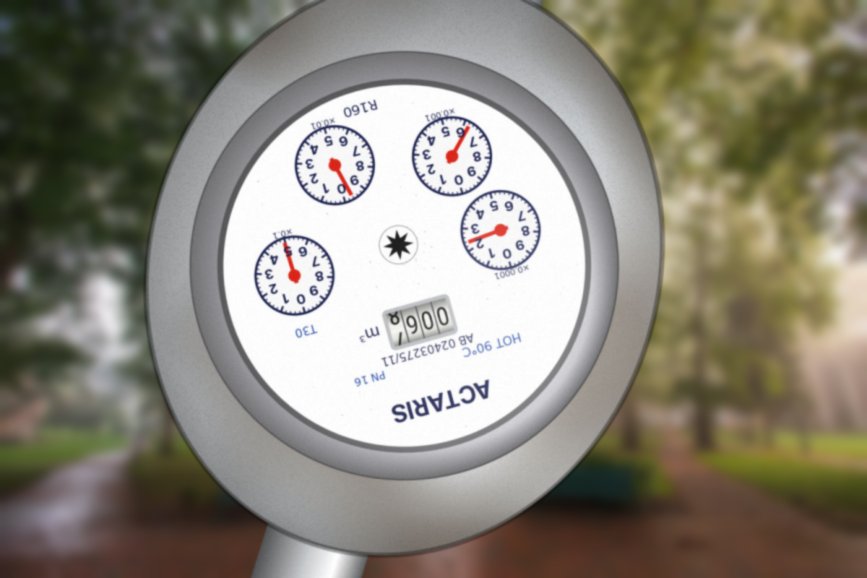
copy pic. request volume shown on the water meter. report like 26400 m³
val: 67.4962 m³
